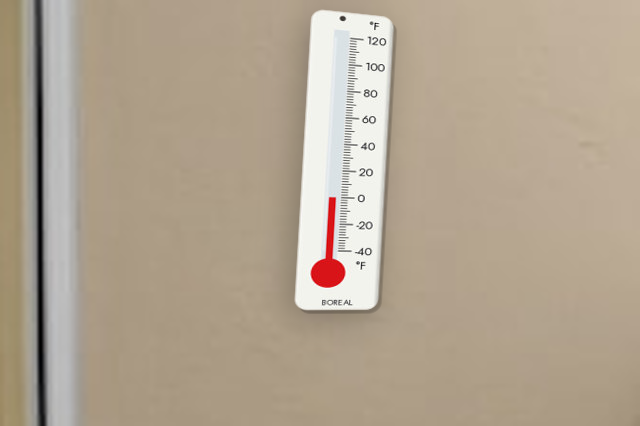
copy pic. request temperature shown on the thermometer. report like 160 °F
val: 0 °F
